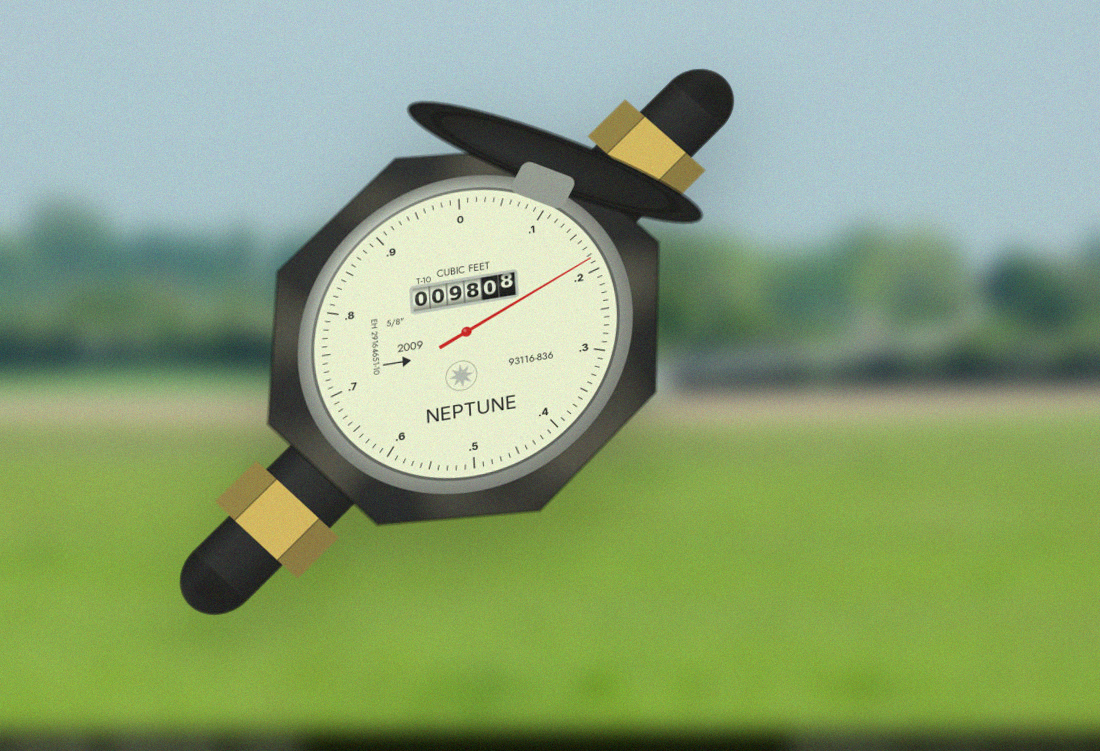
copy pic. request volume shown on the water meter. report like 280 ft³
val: 9808.18 ft³
